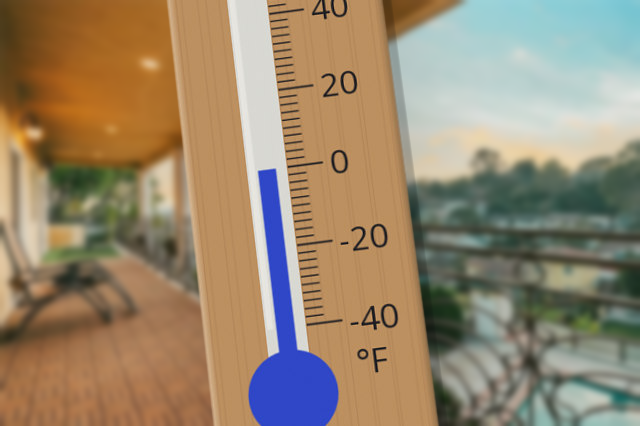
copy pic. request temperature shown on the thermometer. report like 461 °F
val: 0 °F
